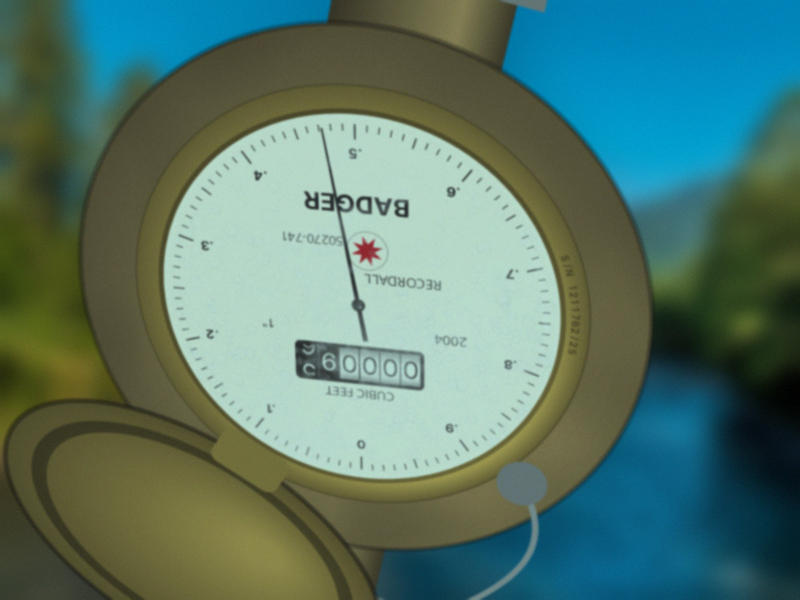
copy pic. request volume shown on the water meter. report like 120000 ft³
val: 95.47 ft³
